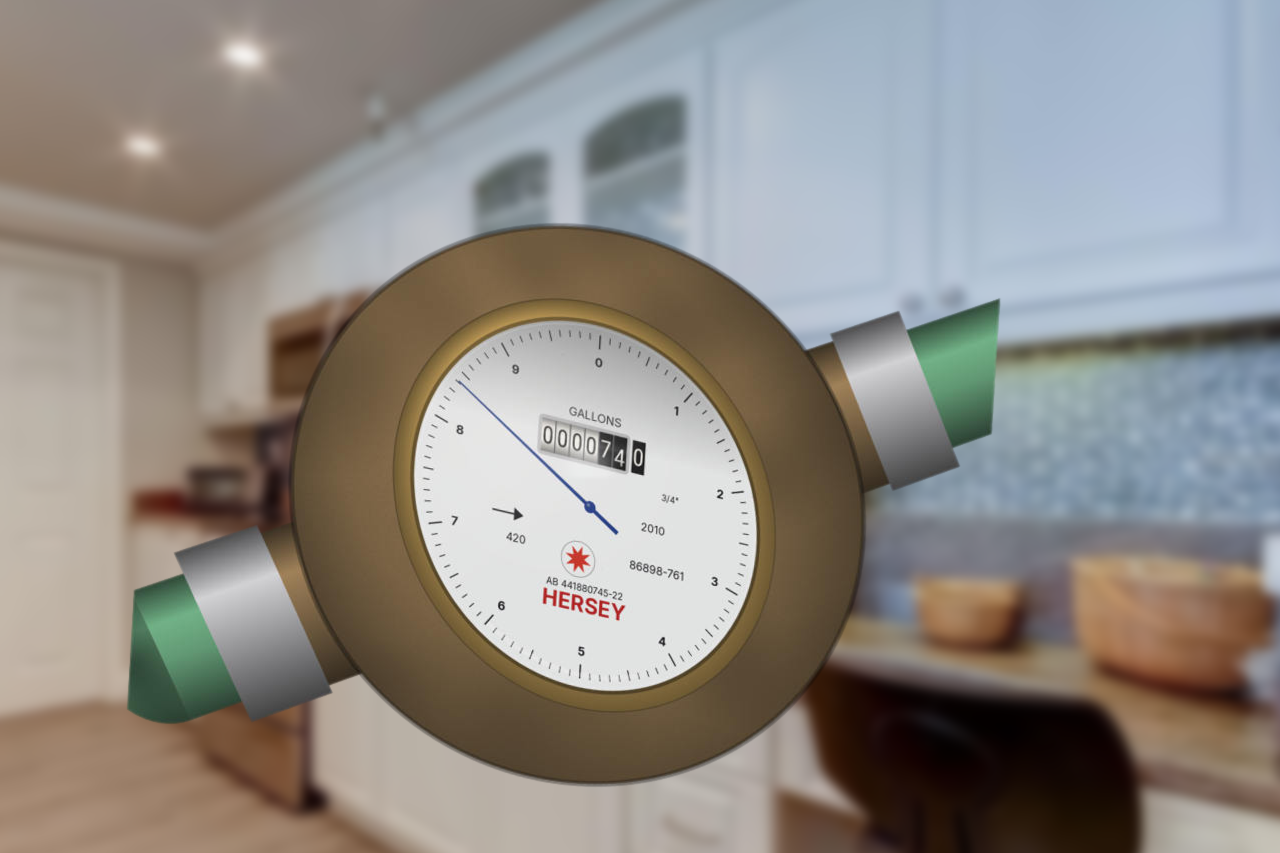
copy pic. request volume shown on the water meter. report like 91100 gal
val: 738.4 gal
